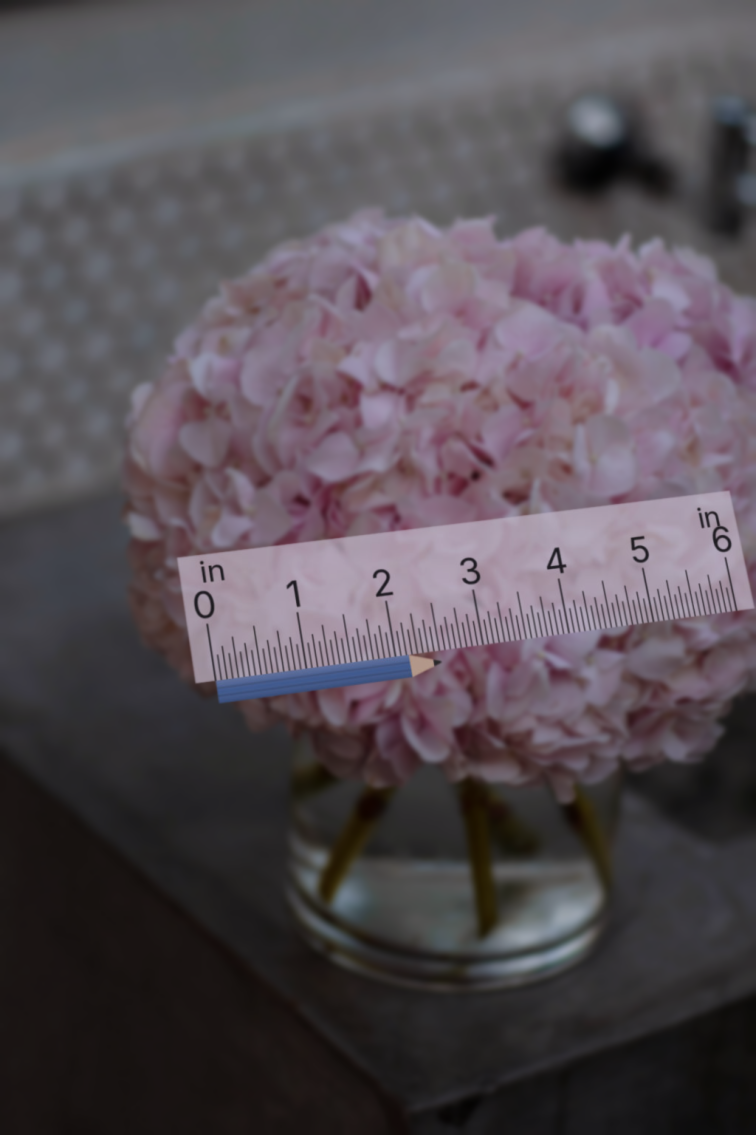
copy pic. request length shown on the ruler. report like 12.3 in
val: 2.5 in
